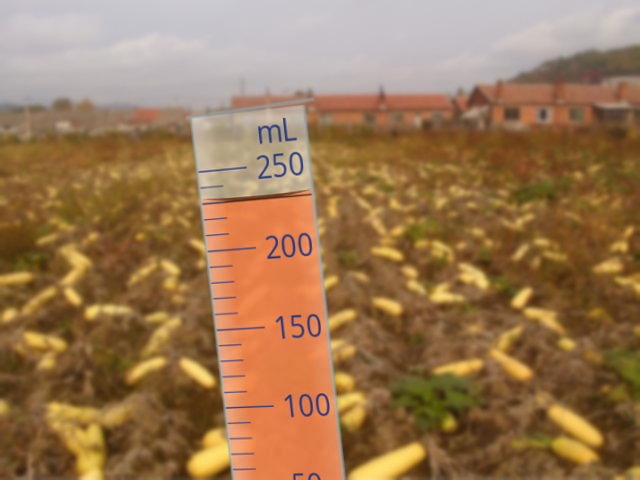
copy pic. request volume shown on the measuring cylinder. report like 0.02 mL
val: 230 mL
